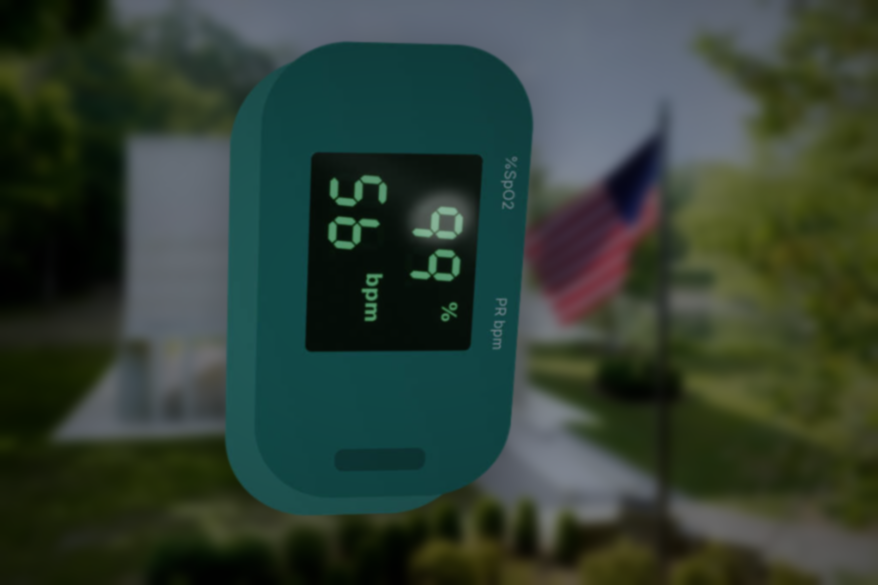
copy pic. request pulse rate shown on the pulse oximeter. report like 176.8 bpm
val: 56 bpm
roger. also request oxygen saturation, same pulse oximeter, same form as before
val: 99 %
